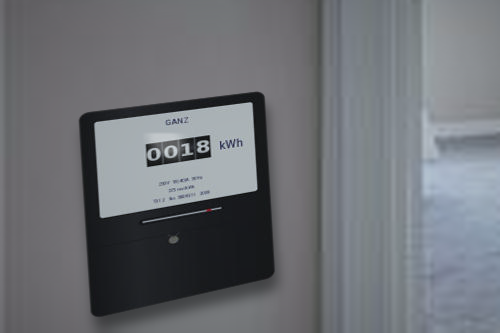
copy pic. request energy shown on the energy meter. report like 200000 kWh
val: 18 kWh
